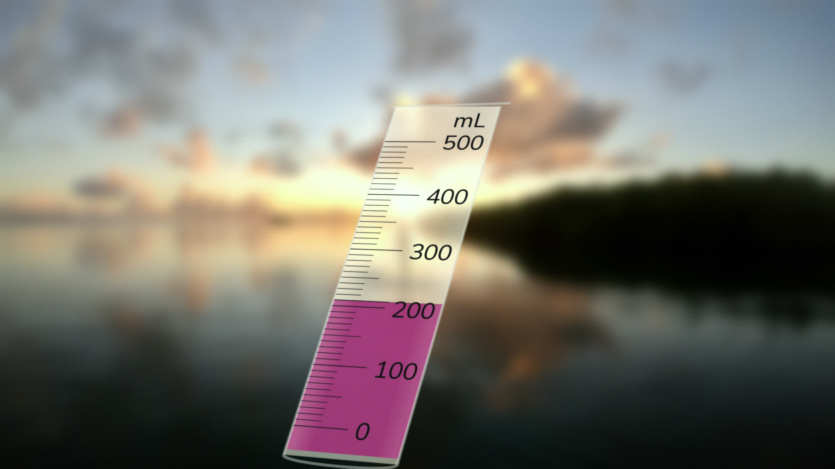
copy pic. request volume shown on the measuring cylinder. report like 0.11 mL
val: 210 mL
